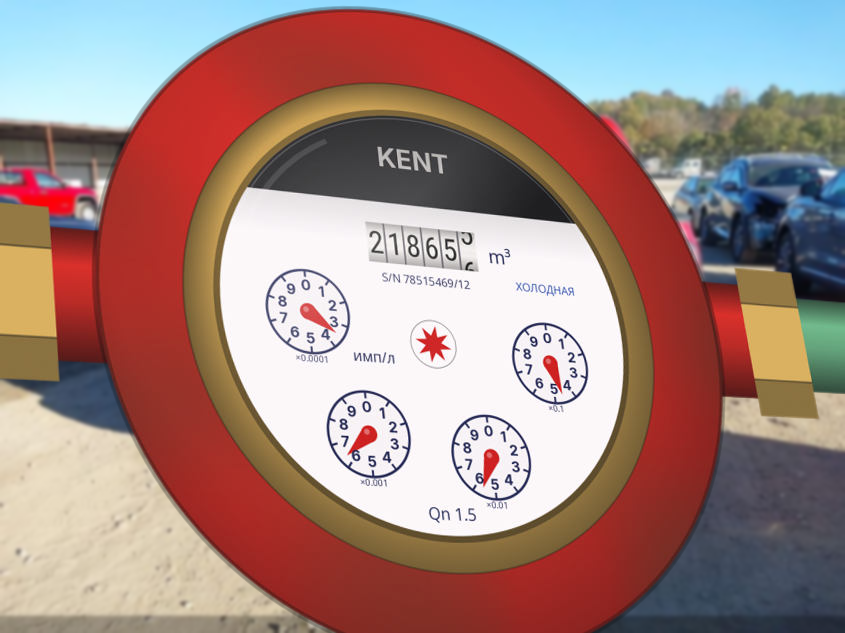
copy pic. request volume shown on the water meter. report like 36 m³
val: 218655.4563 m³
